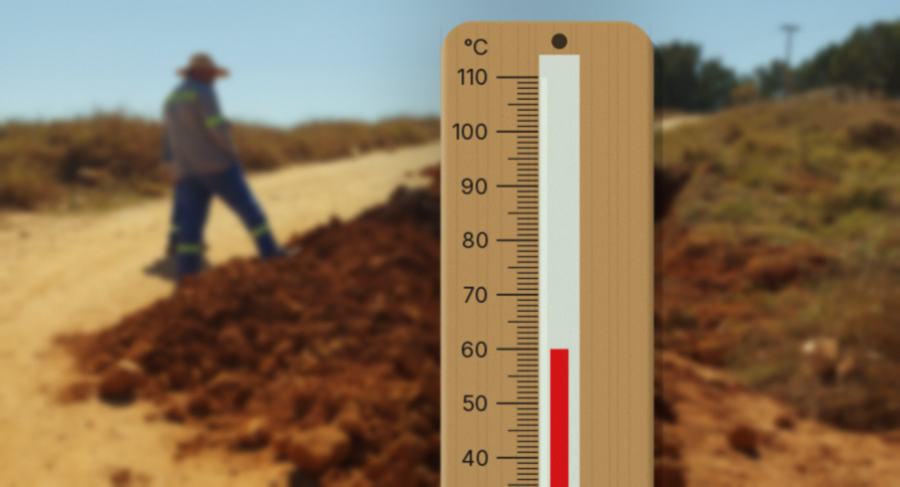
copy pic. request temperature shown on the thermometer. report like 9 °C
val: 60 °C
